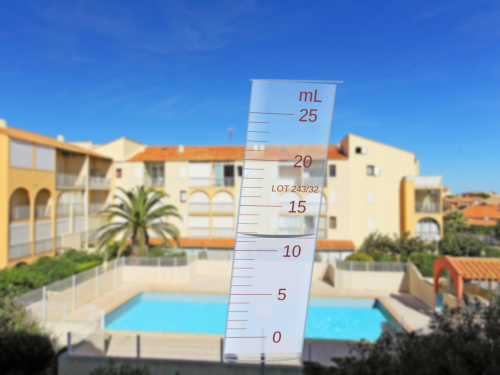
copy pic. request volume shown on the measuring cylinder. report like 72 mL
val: 11.5 mL
